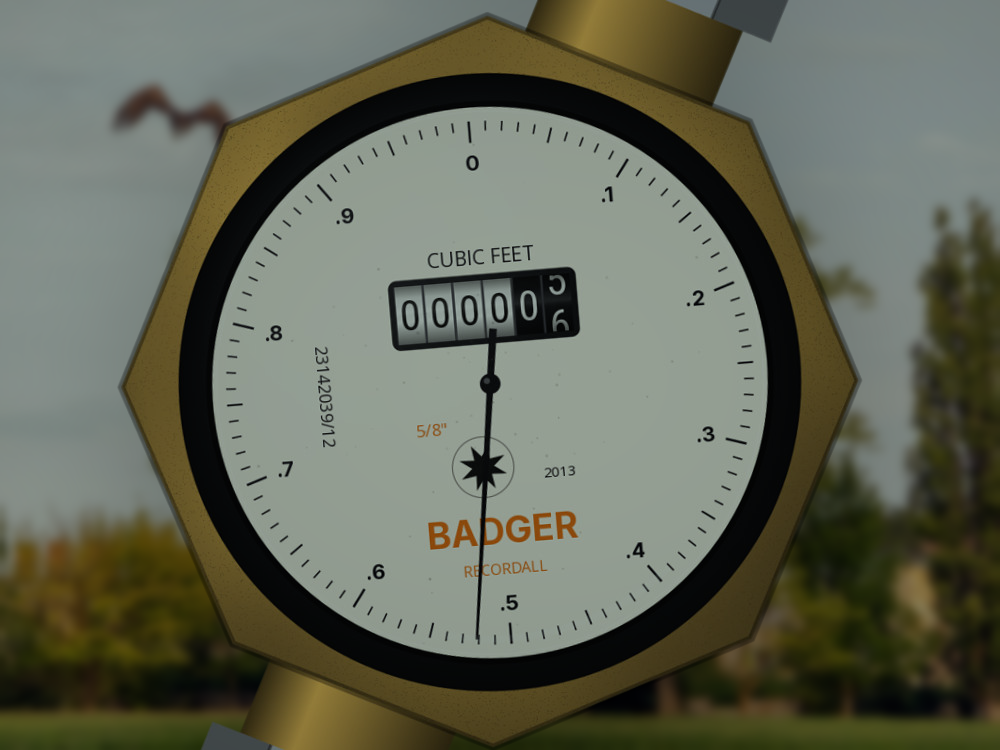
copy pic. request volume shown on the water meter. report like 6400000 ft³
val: 5.52 ft³
